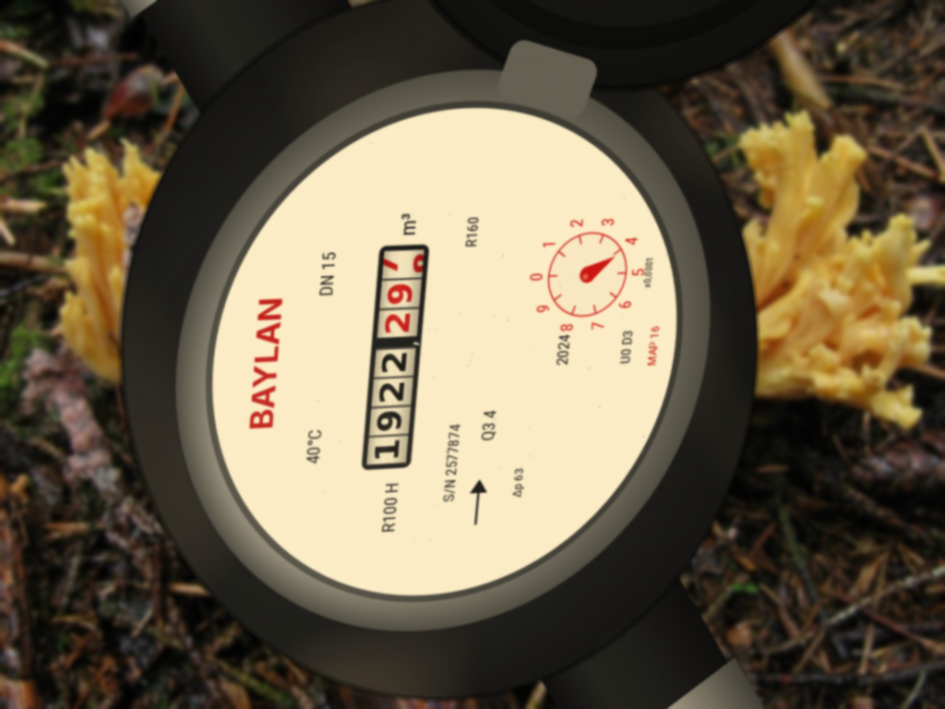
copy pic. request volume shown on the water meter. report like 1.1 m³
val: 1922.2974 m³
